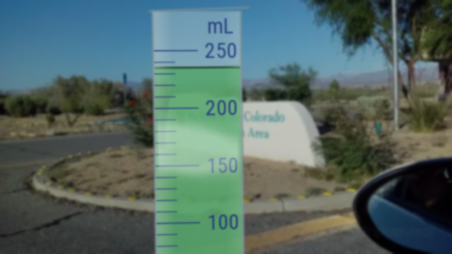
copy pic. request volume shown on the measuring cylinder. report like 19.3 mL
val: 235 mL
